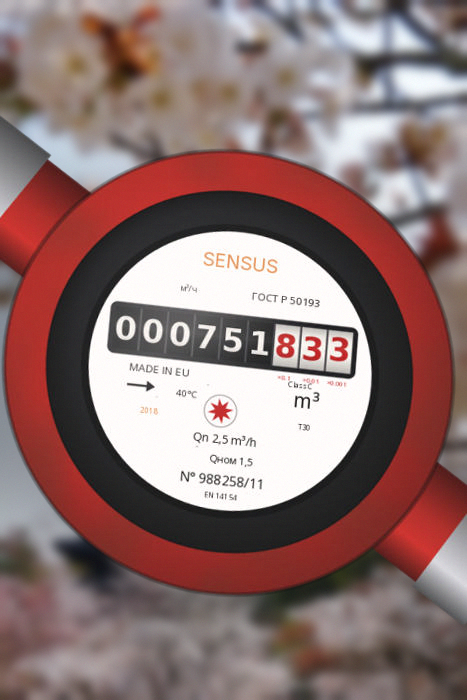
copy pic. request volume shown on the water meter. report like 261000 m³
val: 751.833 m³
